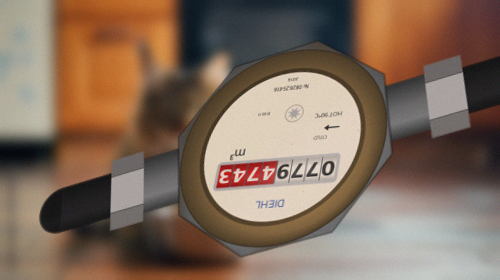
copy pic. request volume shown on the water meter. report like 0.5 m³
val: 779.4743 m³
